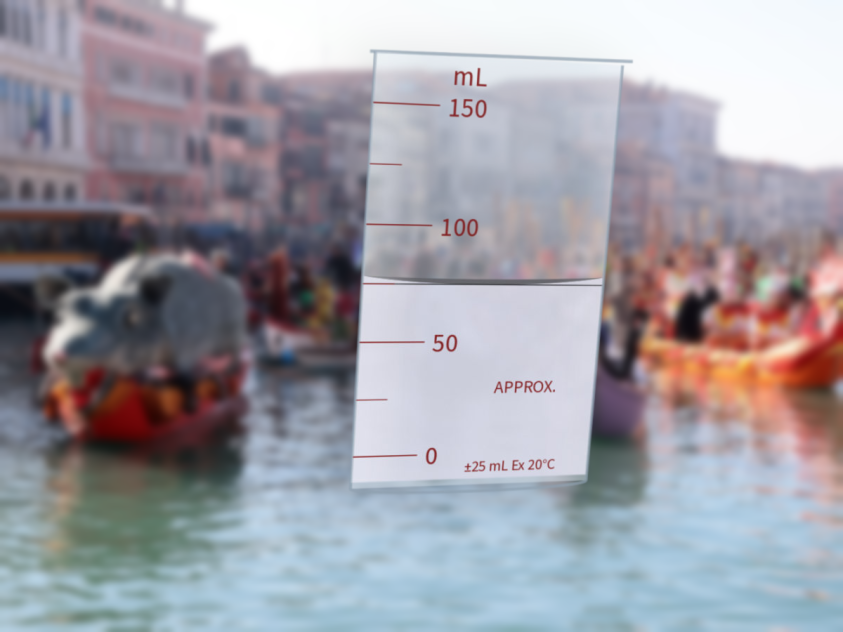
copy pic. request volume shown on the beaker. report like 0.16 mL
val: 75 mL
